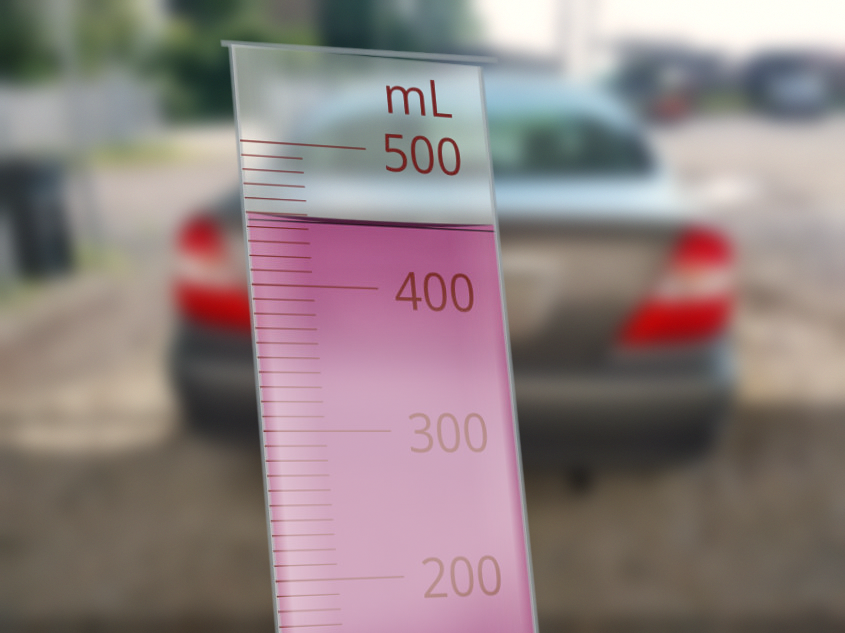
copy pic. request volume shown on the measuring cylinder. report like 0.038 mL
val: 445 mL
